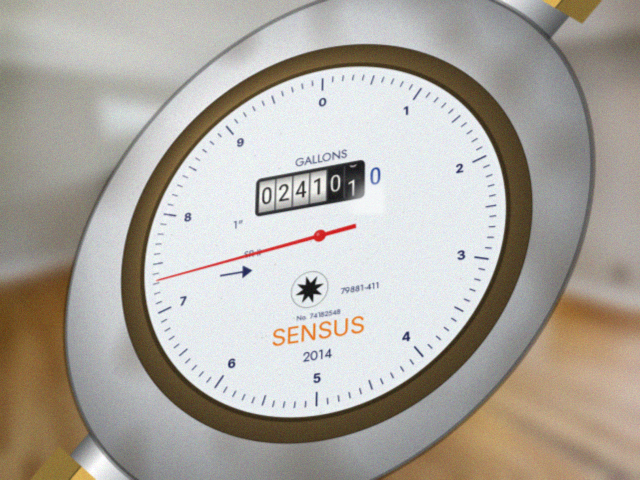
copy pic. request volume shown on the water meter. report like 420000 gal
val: 241007.3 gal
